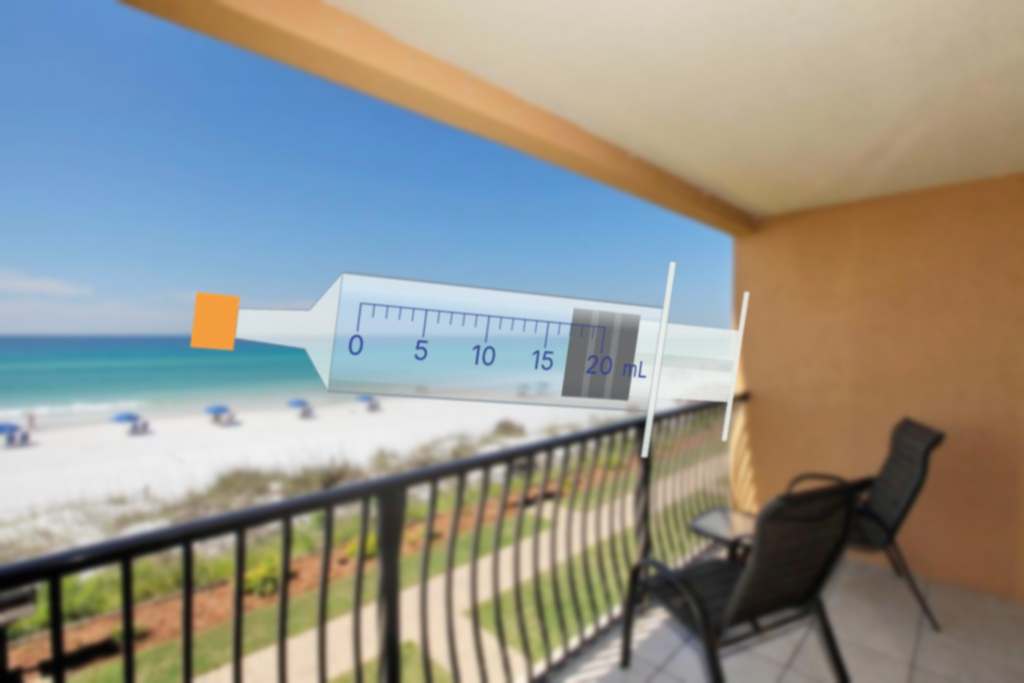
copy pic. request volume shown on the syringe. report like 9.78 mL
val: 17 mL
